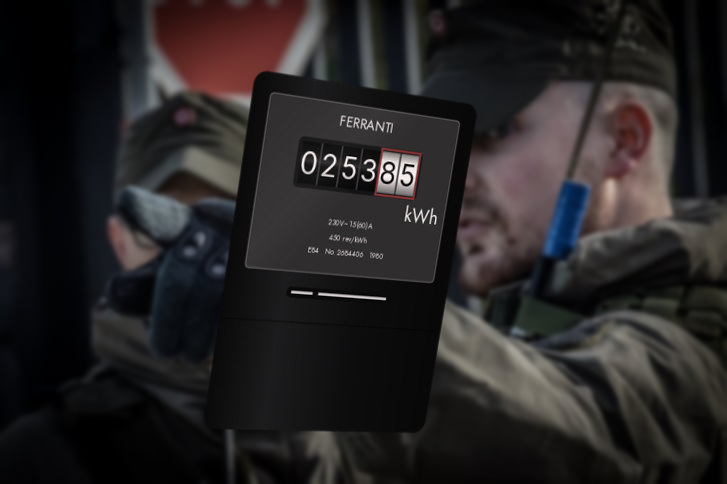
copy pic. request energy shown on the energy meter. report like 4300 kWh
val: 253.85 kWh
